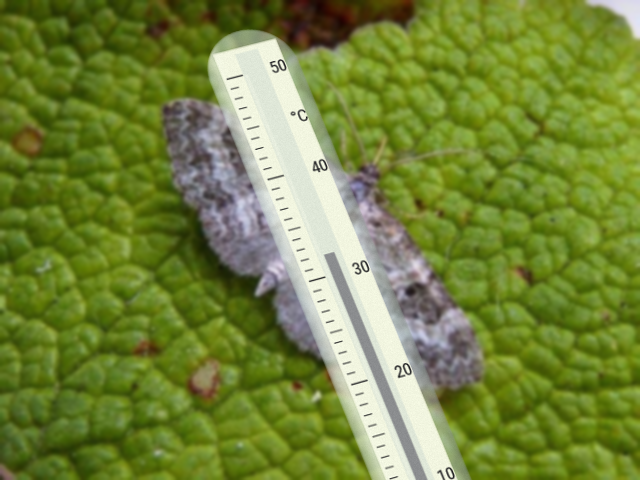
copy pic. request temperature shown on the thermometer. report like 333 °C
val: 32 °C
